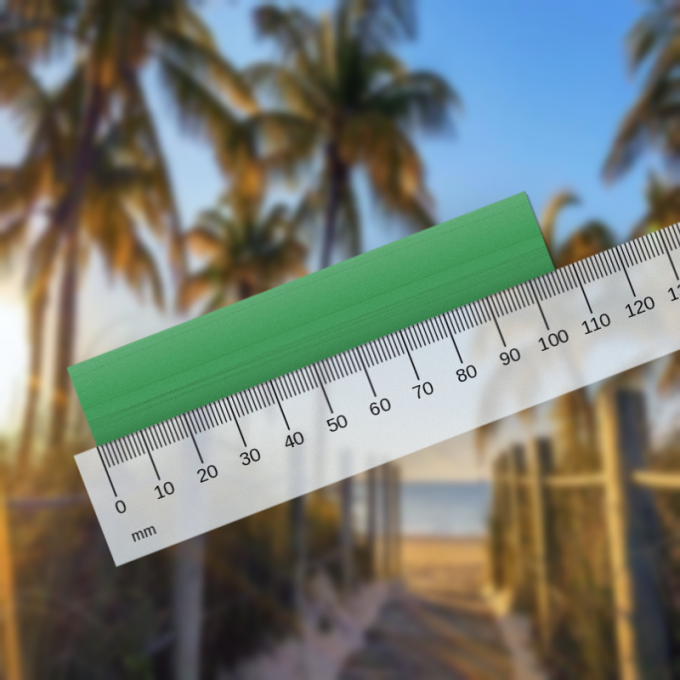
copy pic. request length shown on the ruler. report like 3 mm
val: 106 mm
